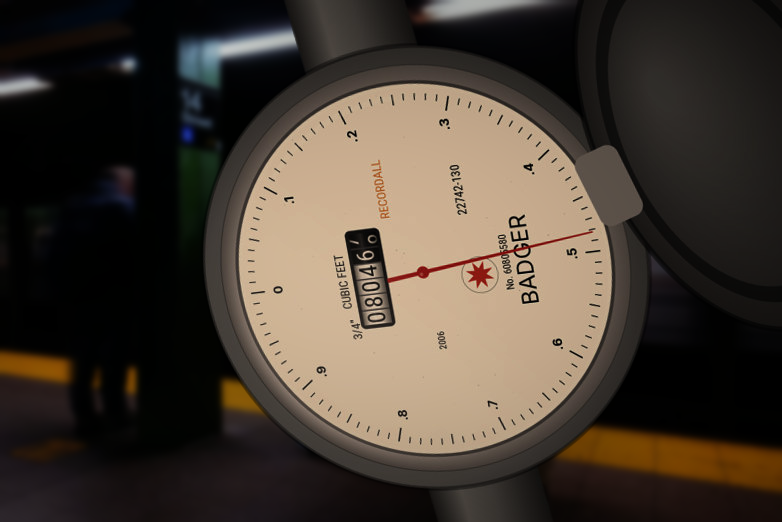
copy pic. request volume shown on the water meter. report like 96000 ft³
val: 80467.48 ft³
